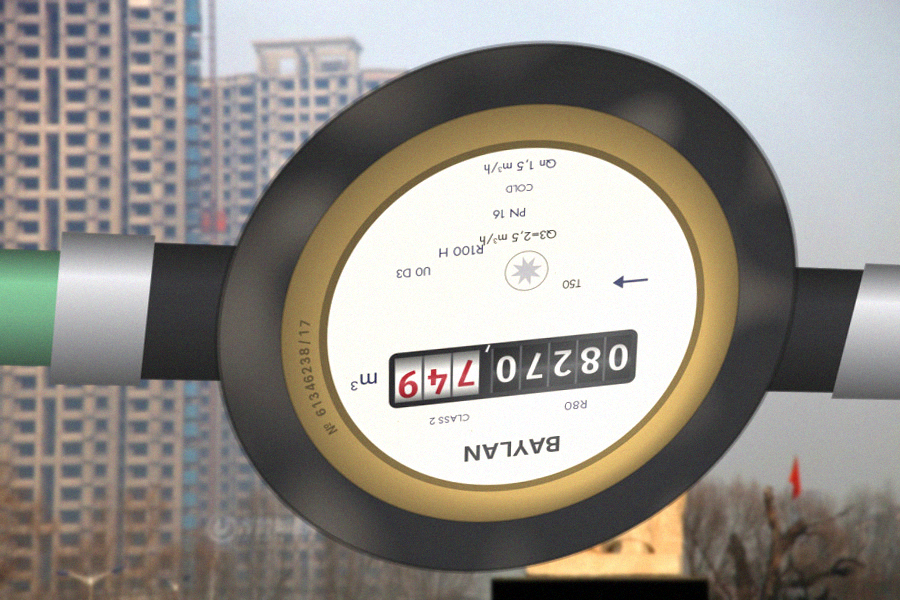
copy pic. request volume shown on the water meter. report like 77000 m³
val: 8270.749 m³
